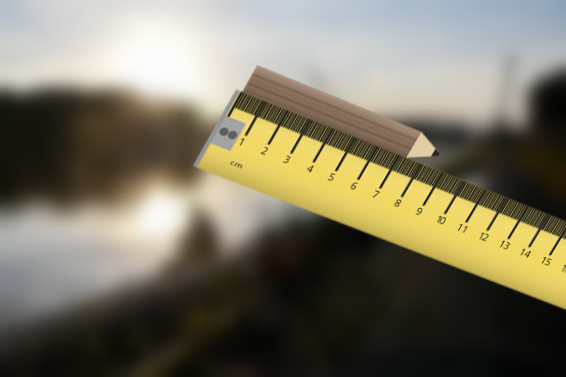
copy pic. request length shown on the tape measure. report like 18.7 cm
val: 8.5 cm
